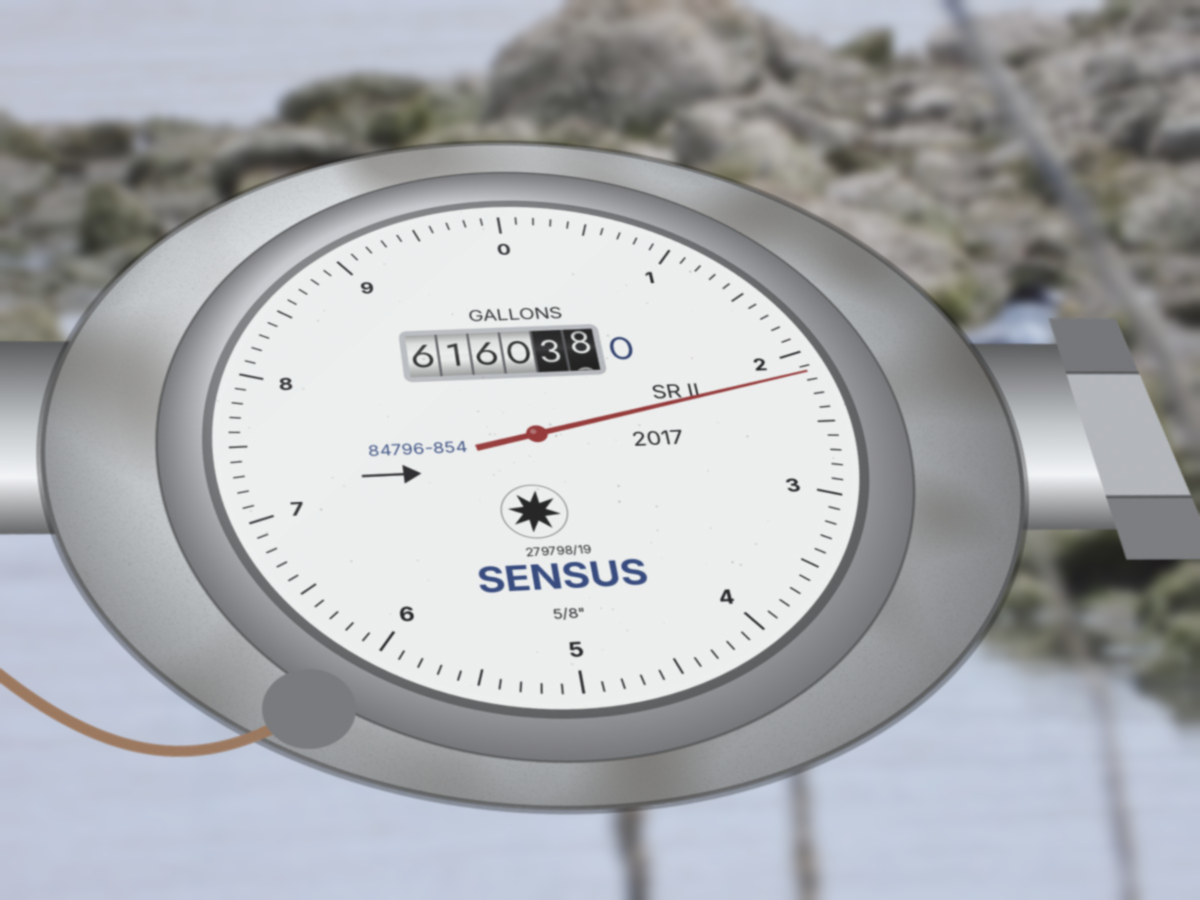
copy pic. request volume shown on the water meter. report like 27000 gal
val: 6160382.1 gal
